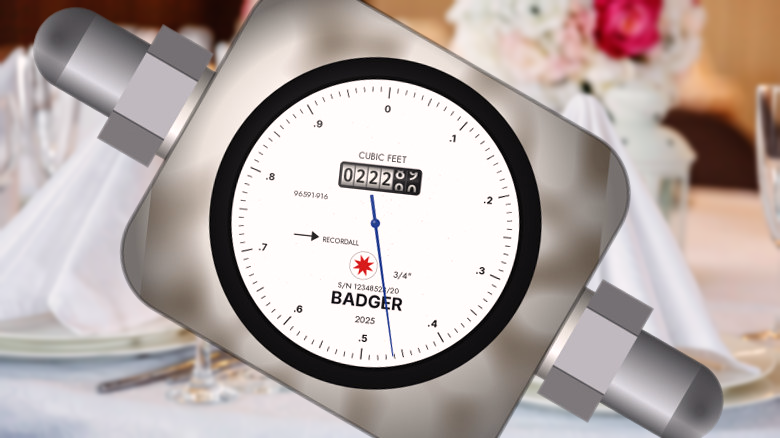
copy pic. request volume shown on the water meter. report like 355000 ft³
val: 22289.46 ft³
